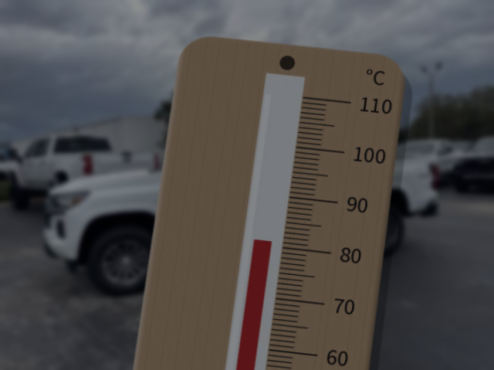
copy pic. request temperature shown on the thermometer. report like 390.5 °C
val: 81 °C
